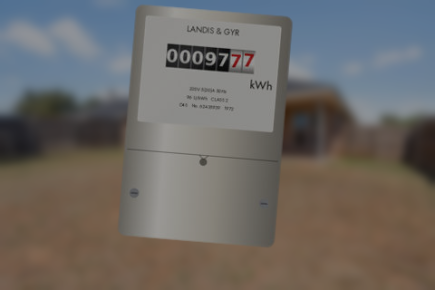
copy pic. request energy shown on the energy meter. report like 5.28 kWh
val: 97.77 kWh
